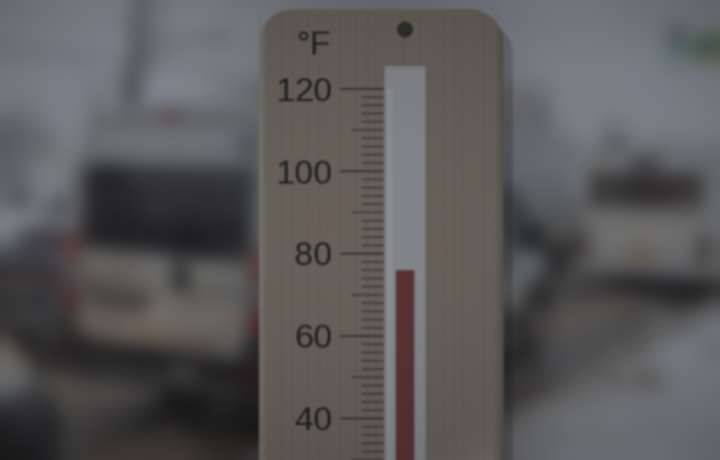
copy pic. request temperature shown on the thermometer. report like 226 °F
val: 76 °F
